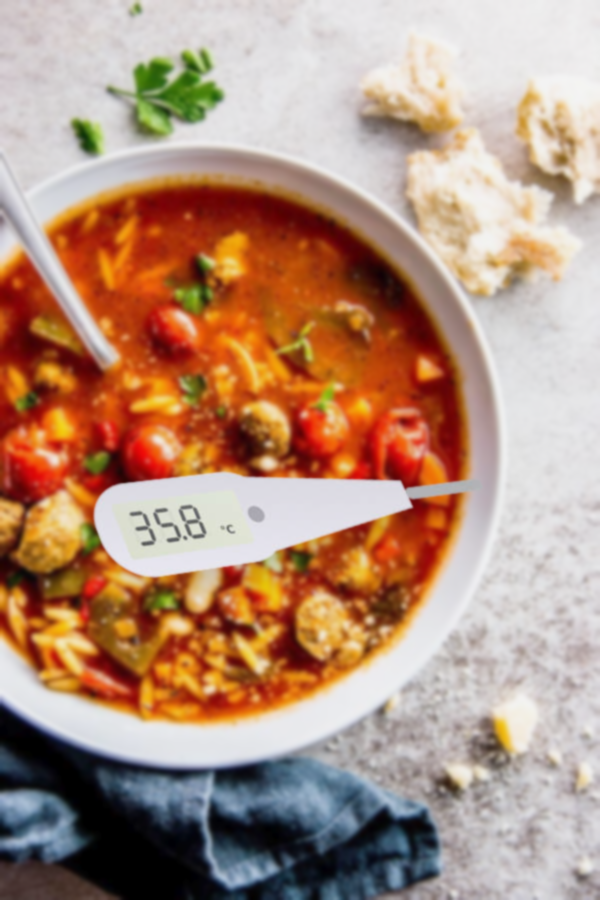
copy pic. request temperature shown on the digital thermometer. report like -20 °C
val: 35.8 °C
